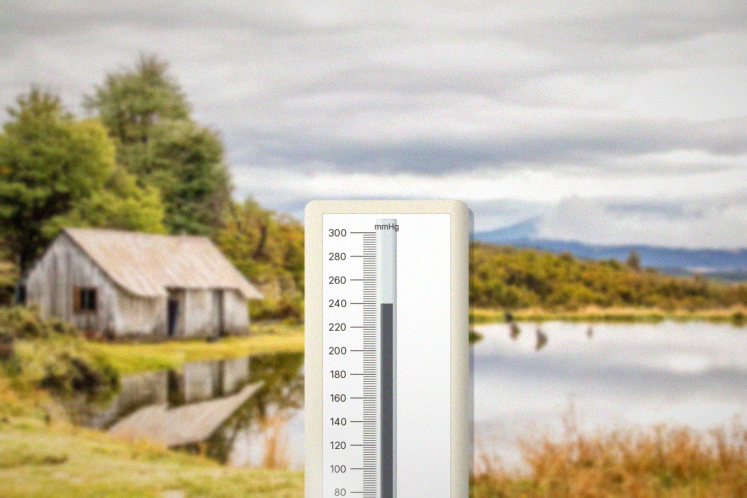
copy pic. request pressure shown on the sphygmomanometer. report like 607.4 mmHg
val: 240 mmHg
